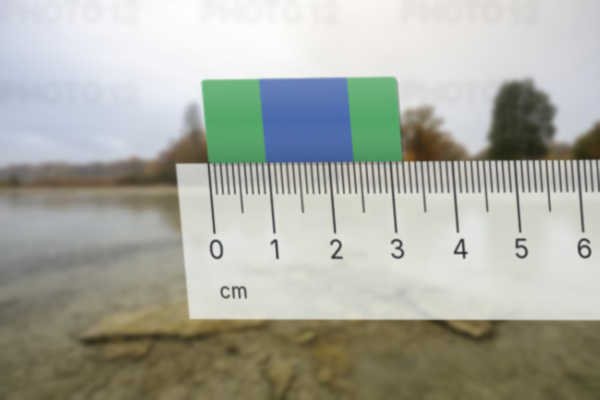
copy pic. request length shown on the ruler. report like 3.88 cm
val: 3.2 cm
